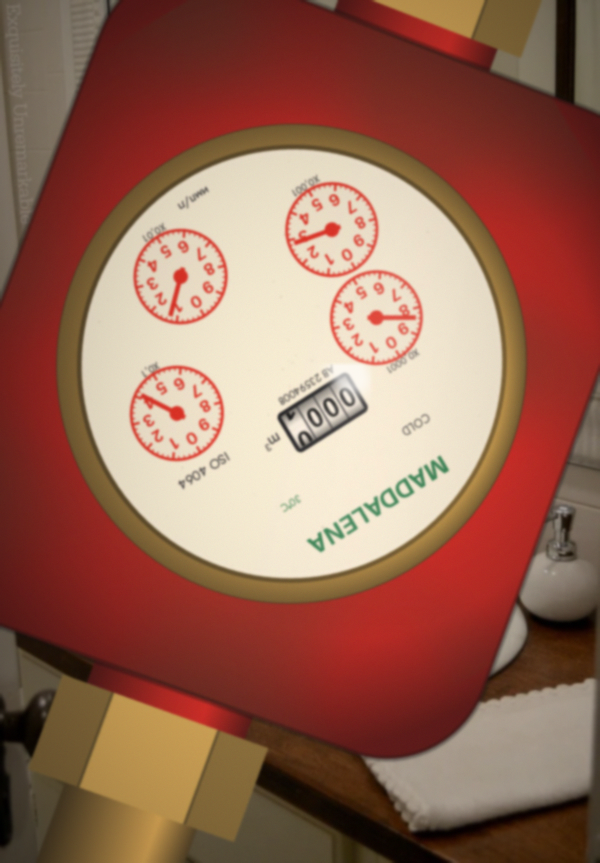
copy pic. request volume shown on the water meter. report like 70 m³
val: 0.4128 m³
